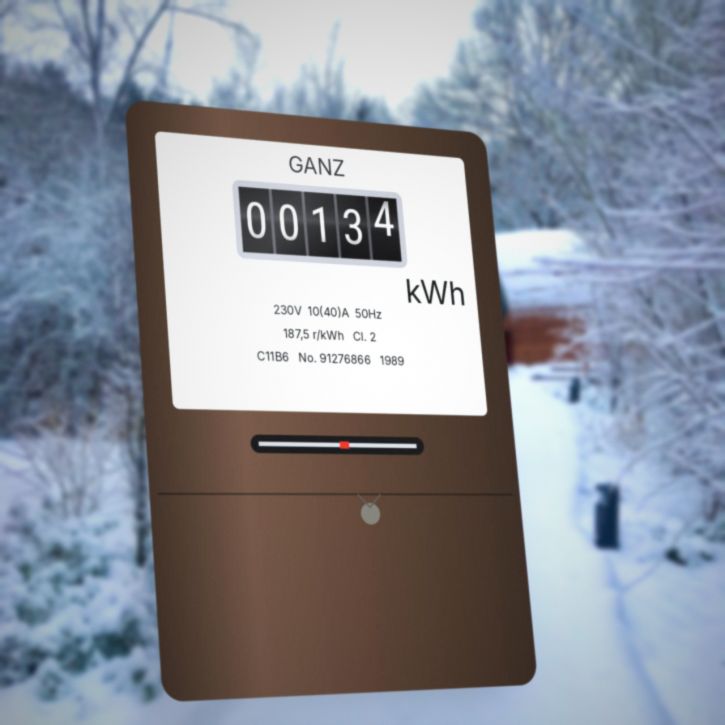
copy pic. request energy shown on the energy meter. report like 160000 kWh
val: 134 kWh
